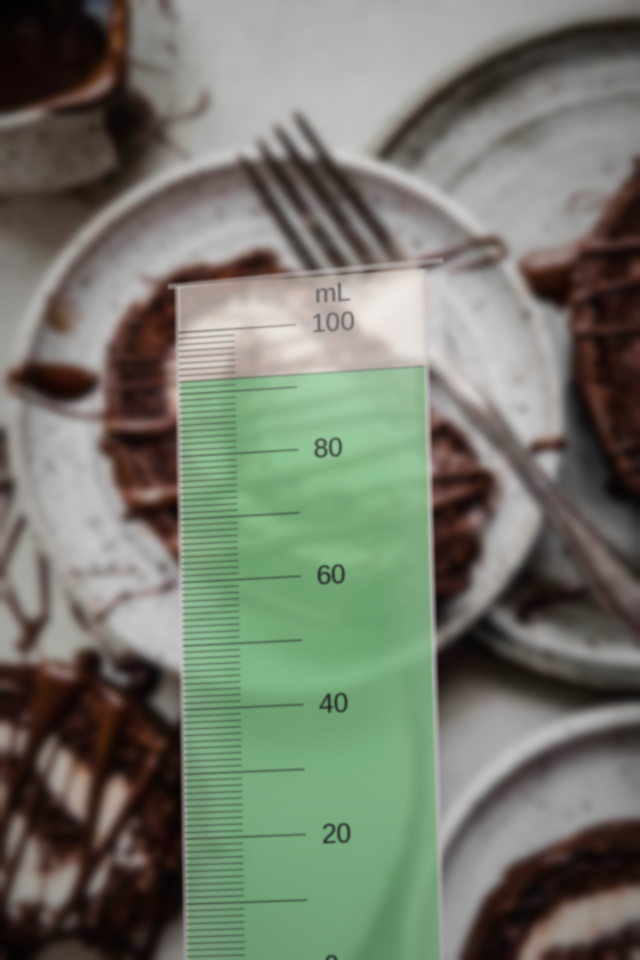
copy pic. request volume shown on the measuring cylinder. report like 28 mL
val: 92 mL
